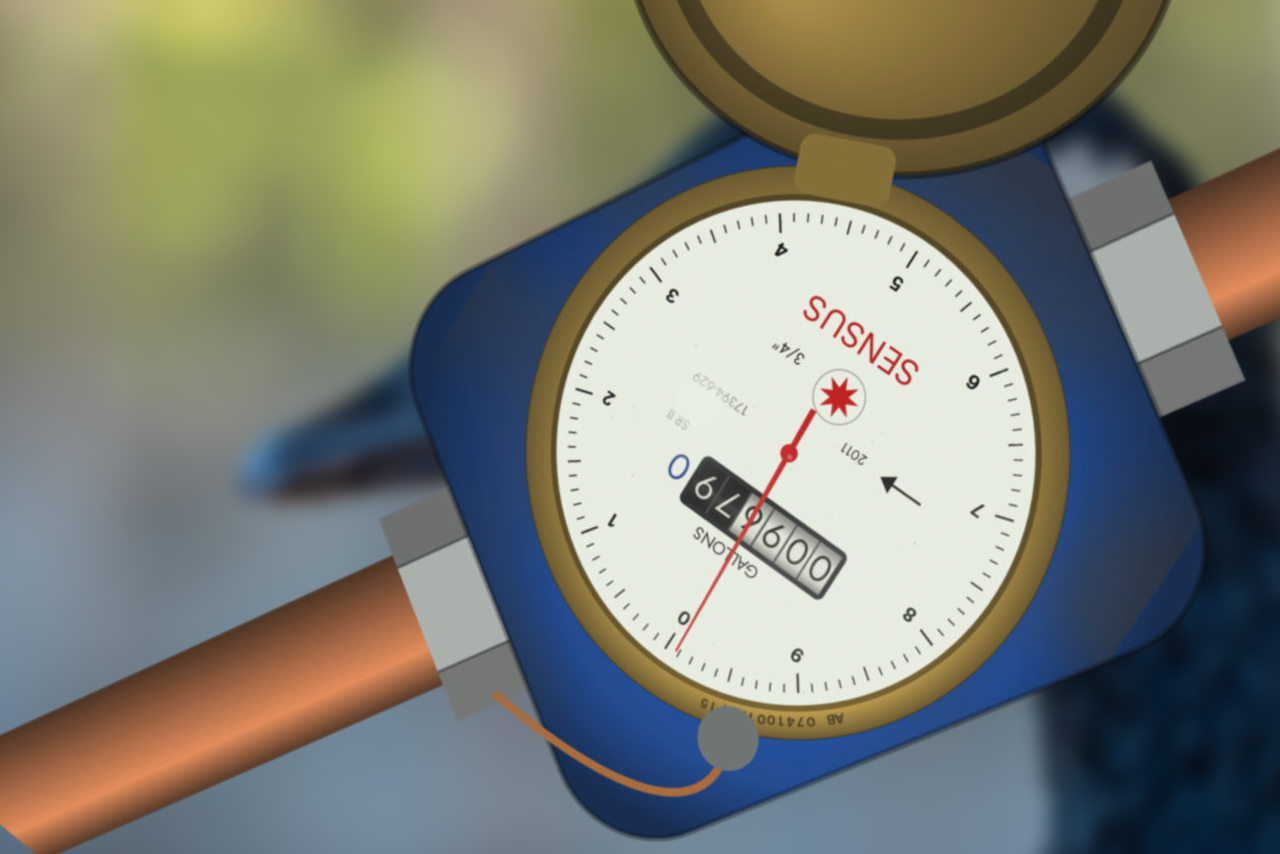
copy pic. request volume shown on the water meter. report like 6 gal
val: 96789.9 gal
